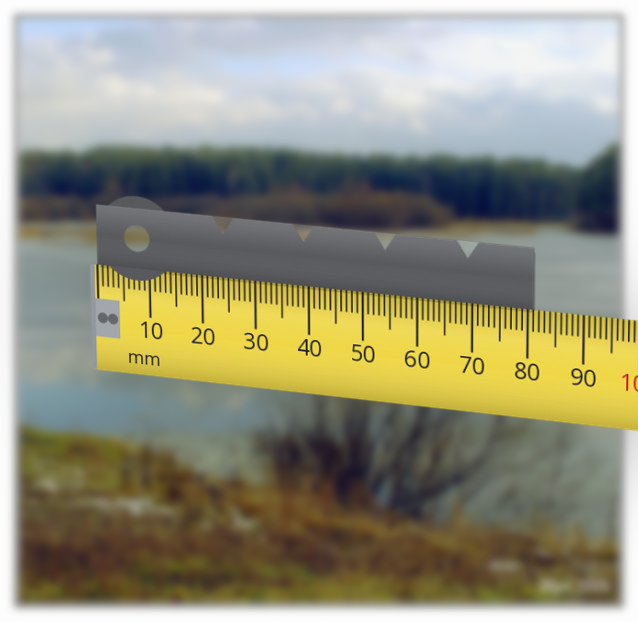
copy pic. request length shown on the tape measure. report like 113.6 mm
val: 81 mm
